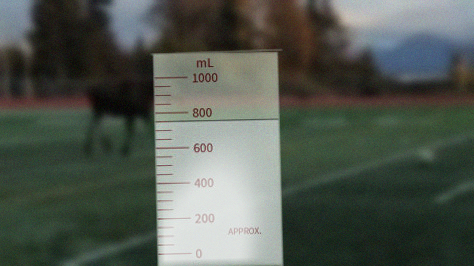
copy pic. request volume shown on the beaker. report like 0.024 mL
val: 750 mL
